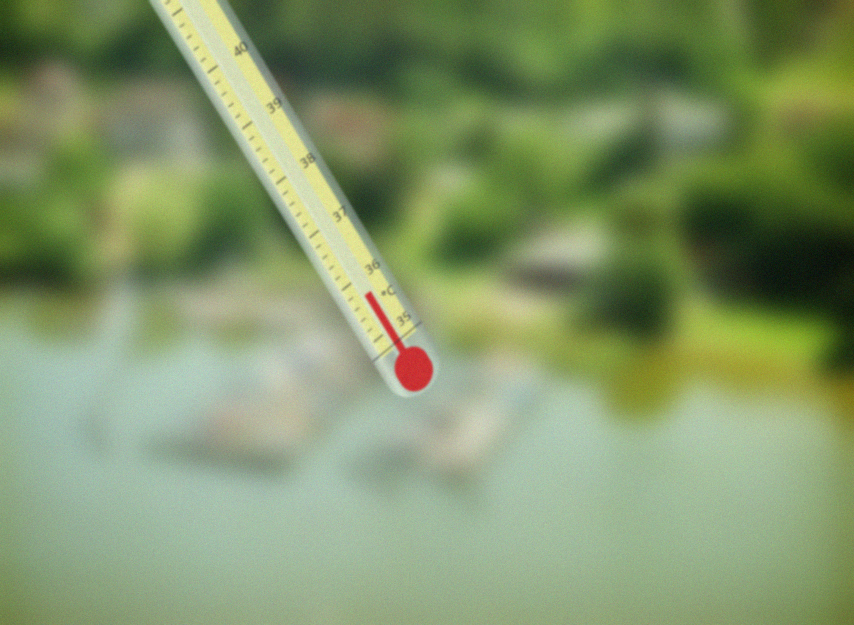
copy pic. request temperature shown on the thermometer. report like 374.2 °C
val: 35.7 °C
